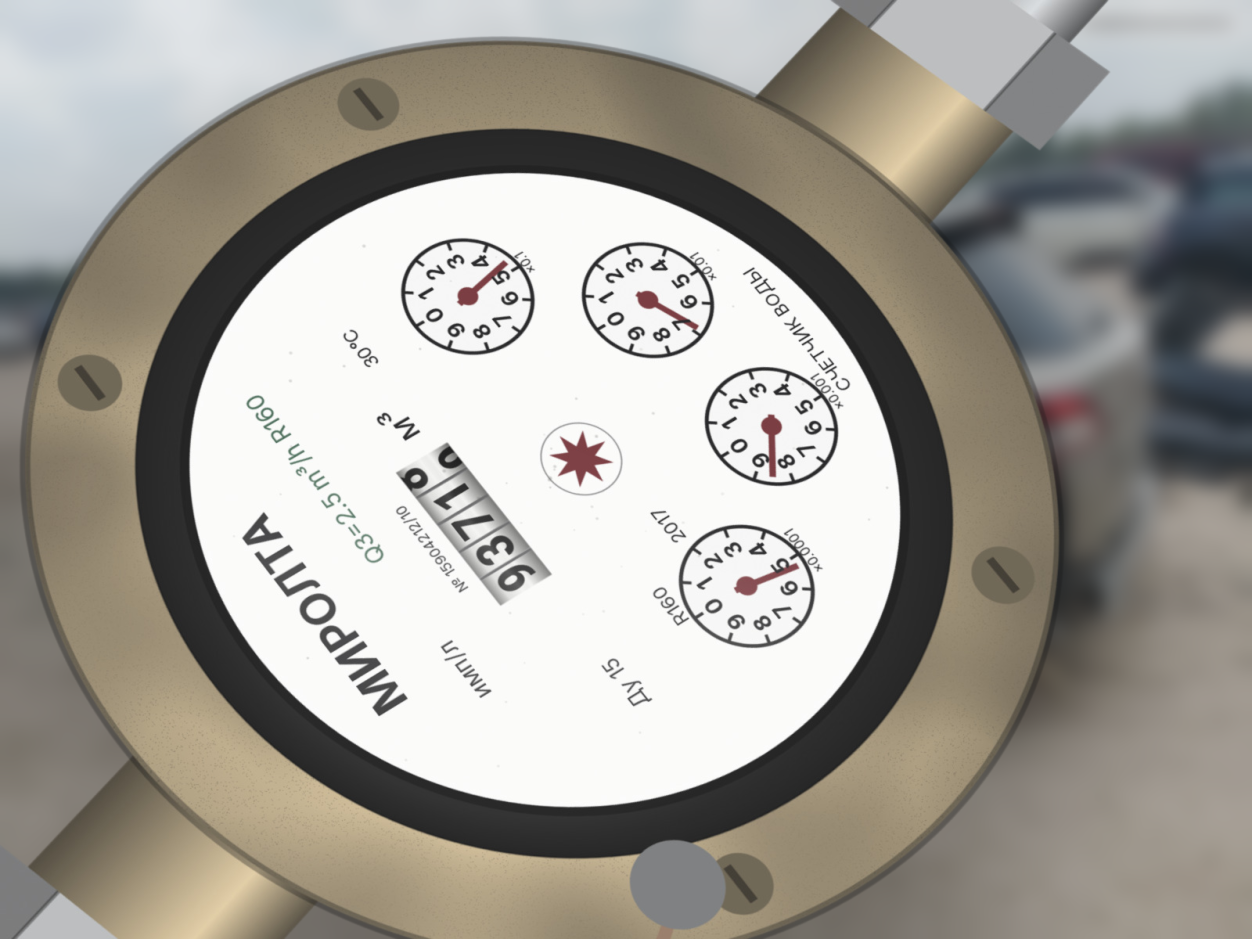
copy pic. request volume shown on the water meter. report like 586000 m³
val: 93718.4685 m³
